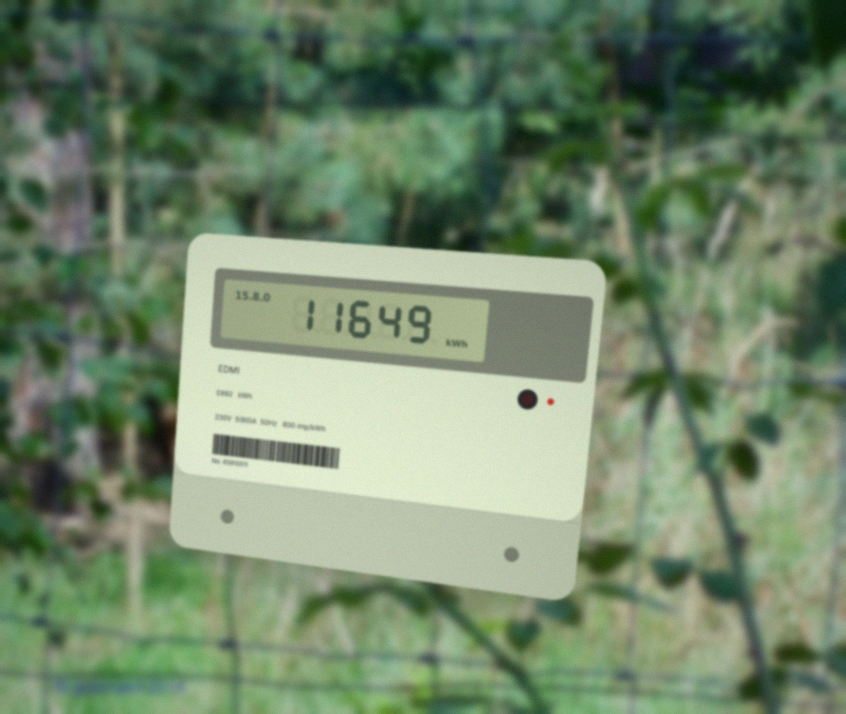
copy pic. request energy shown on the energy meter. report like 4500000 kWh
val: 11649 kWh
